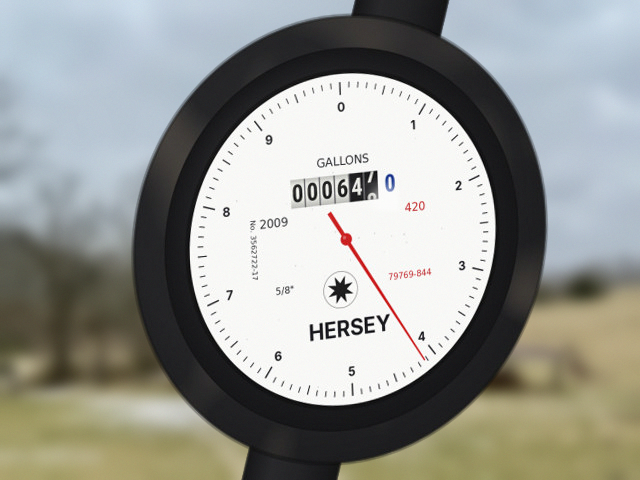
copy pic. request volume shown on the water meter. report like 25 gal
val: 6474.1 gal
